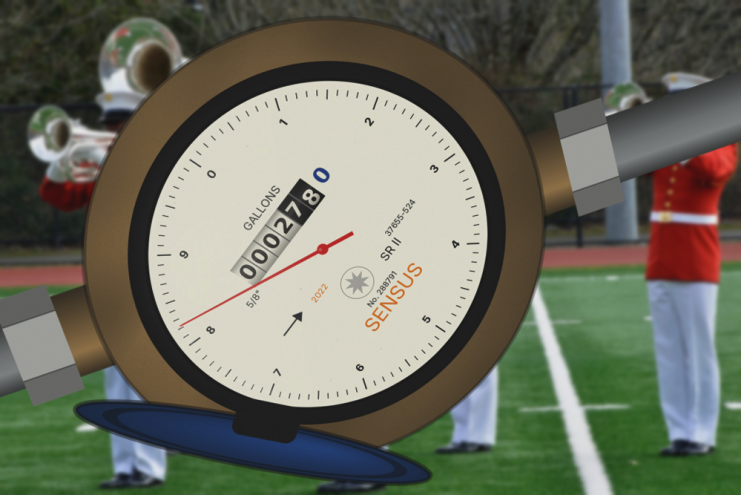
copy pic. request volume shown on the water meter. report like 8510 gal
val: 2778.2 gal
